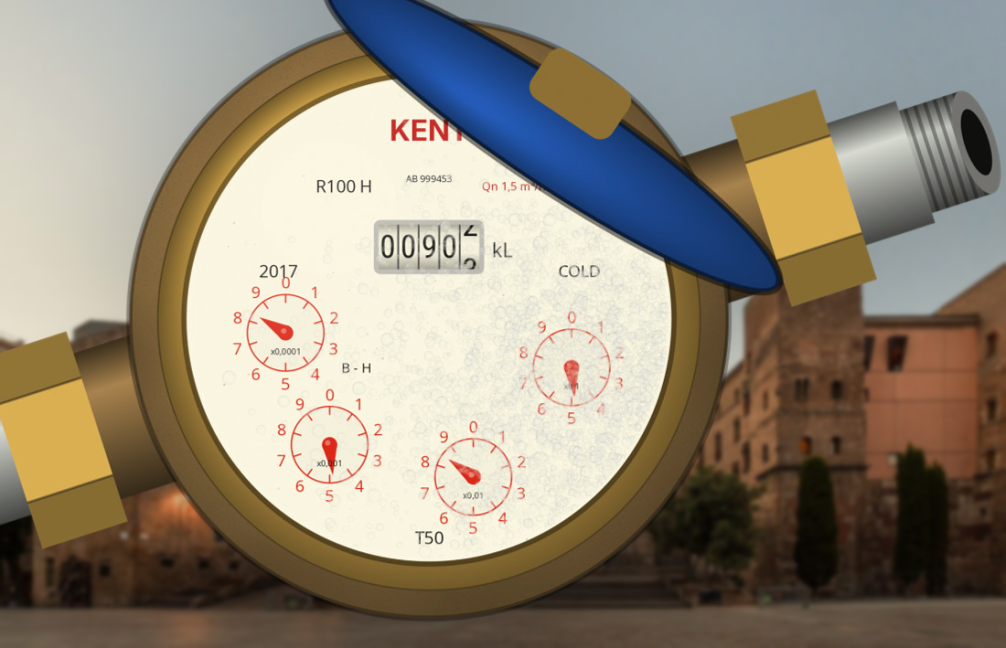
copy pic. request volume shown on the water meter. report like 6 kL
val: 902.4848 kL
